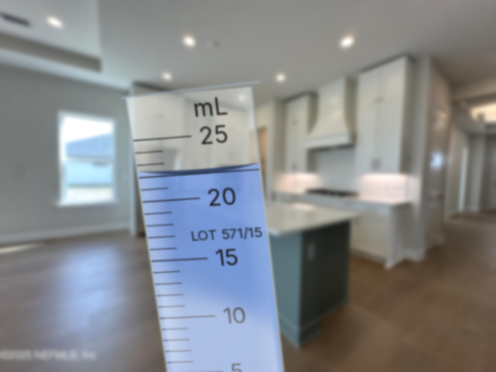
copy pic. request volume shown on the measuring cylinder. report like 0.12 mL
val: 22 mL
